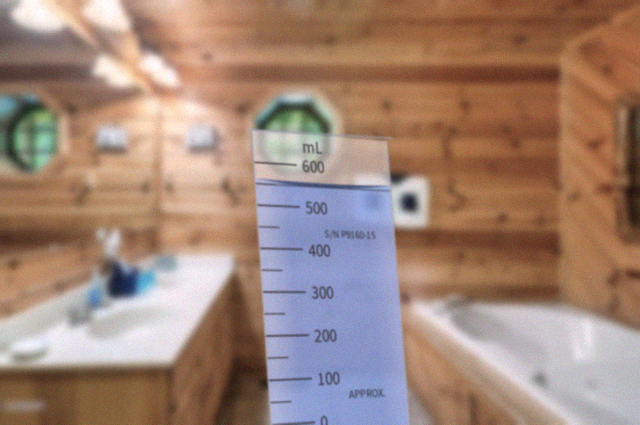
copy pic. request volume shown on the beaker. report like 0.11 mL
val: 550 mL
